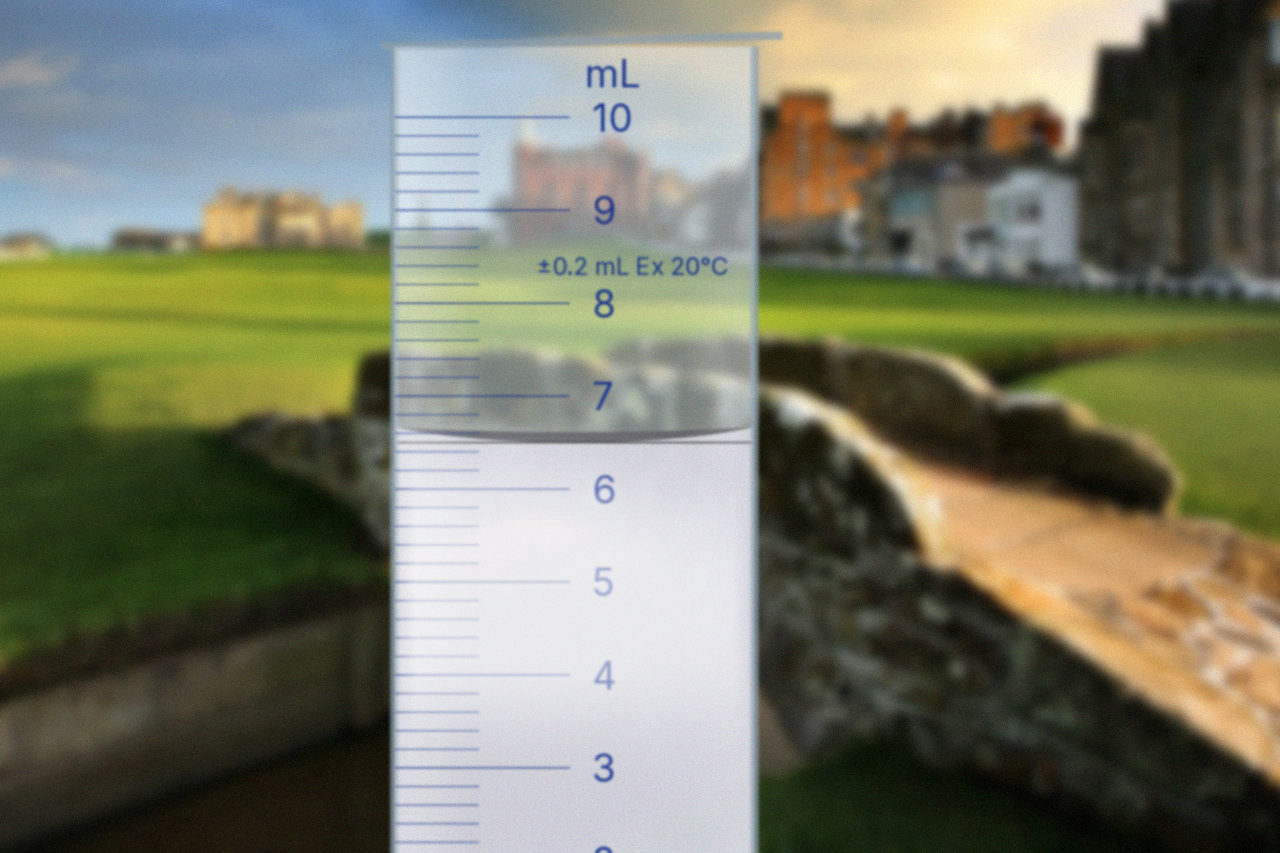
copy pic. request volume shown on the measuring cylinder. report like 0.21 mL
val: 6.5 mL
